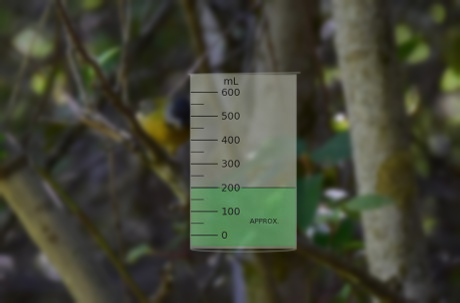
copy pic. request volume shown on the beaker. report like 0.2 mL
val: 200 mL
